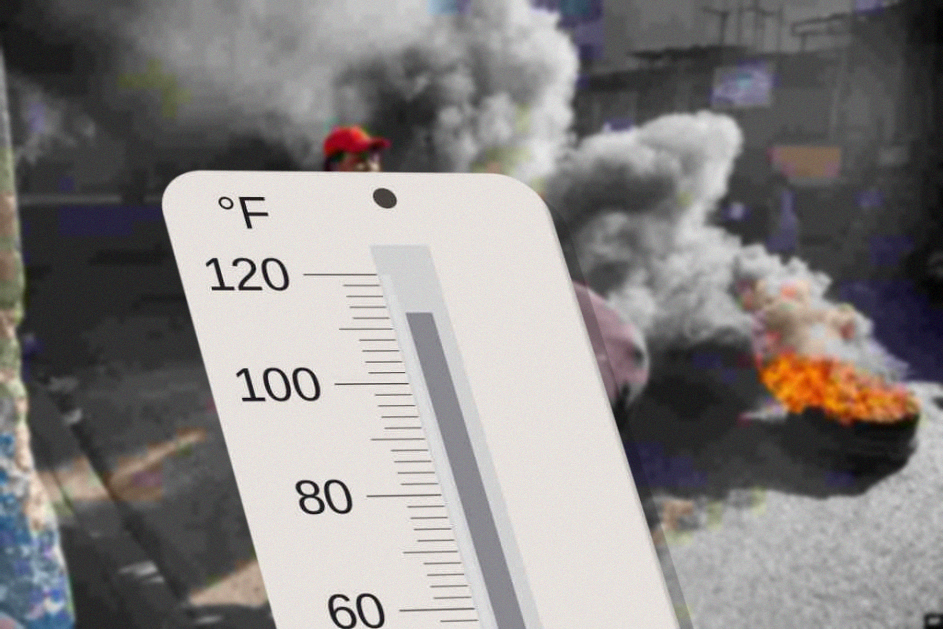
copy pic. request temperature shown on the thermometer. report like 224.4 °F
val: 113 °F
